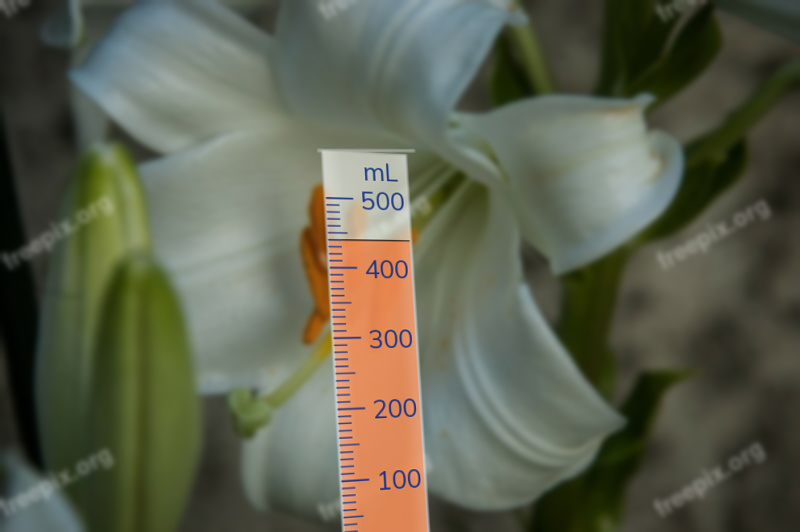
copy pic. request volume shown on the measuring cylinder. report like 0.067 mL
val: 440 mL
